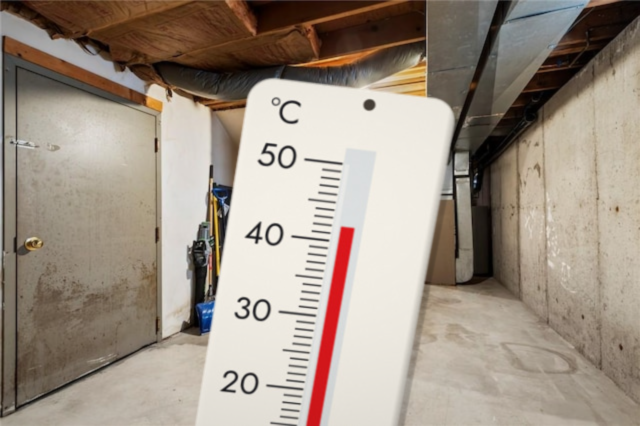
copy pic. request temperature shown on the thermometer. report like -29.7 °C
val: 42 °C
